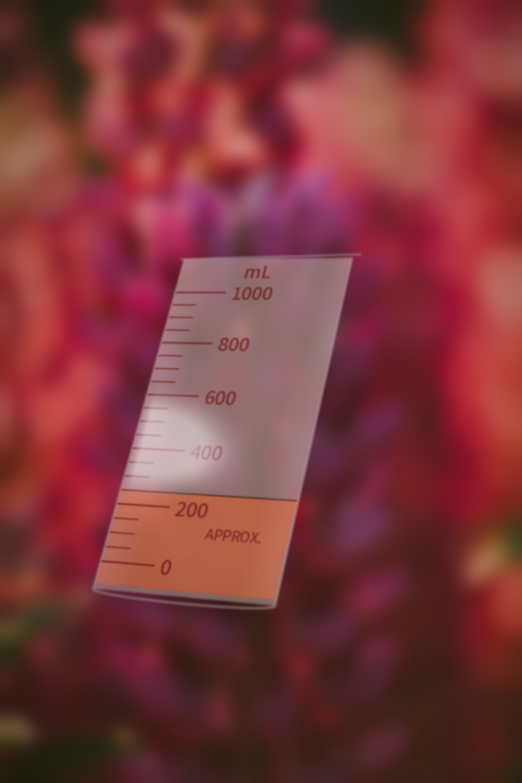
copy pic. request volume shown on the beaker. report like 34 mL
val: 250 mL
